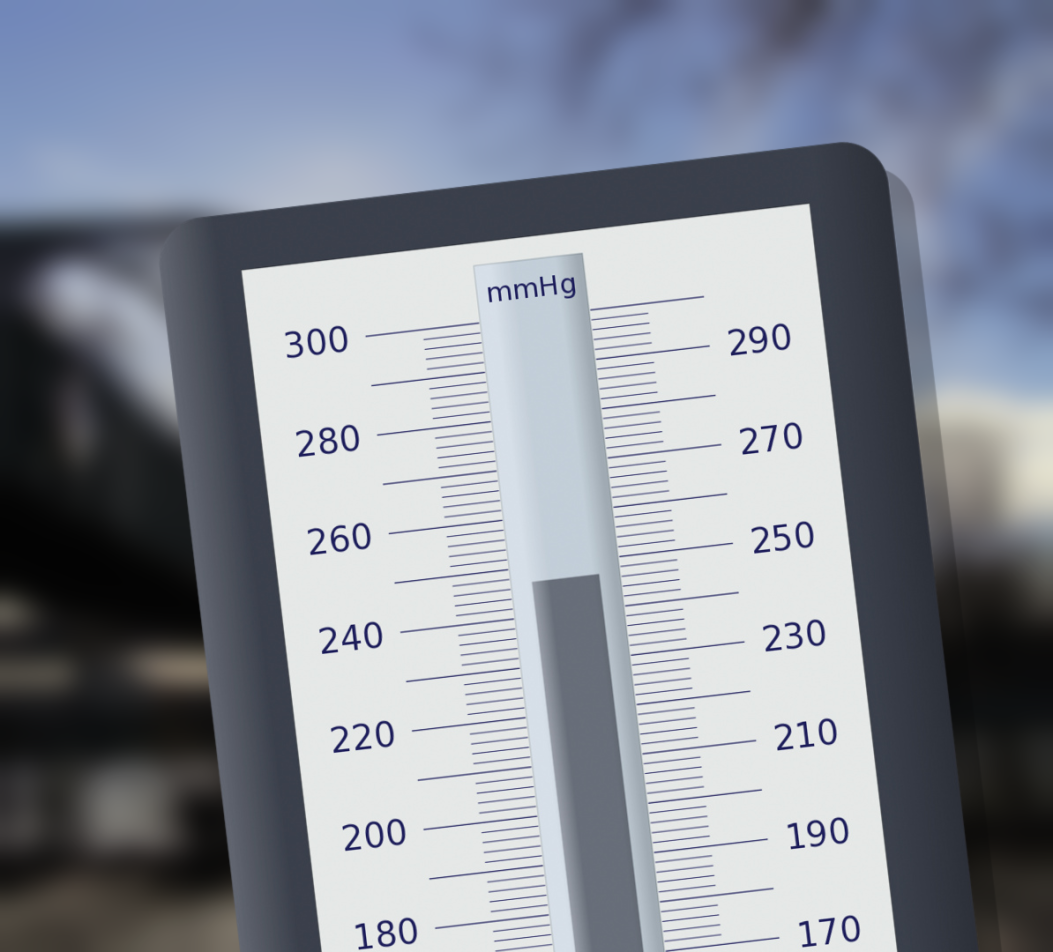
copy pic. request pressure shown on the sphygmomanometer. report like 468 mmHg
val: 247 mmHg
